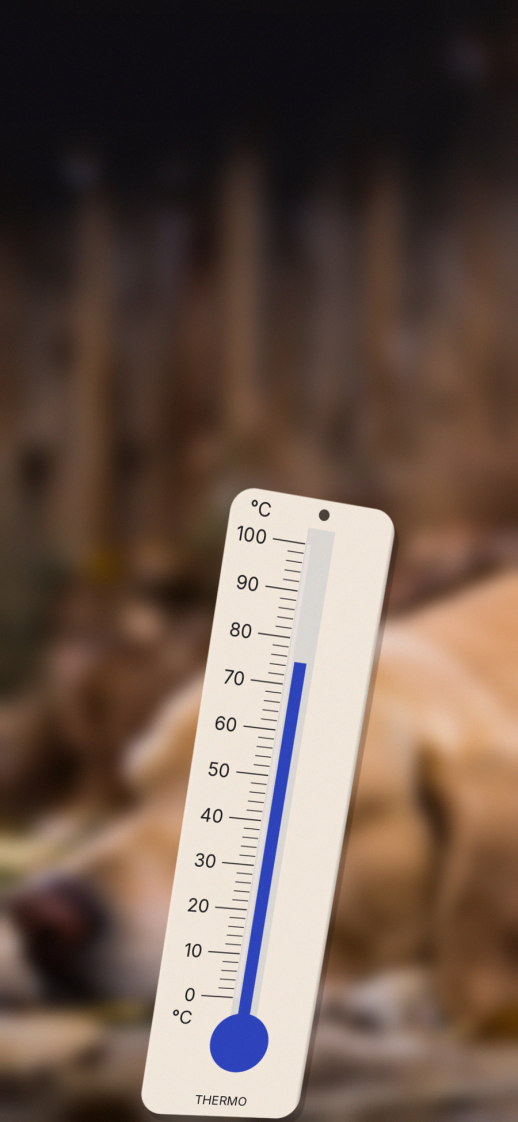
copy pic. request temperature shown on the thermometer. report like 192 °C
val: 75 °C
